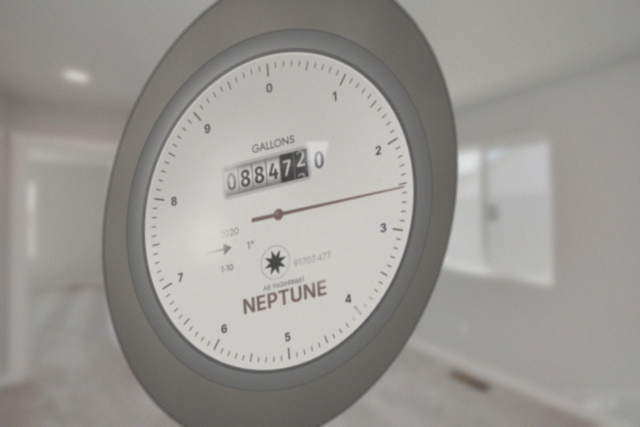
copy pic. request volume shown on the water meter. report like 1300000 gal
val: 884722.5 gal
